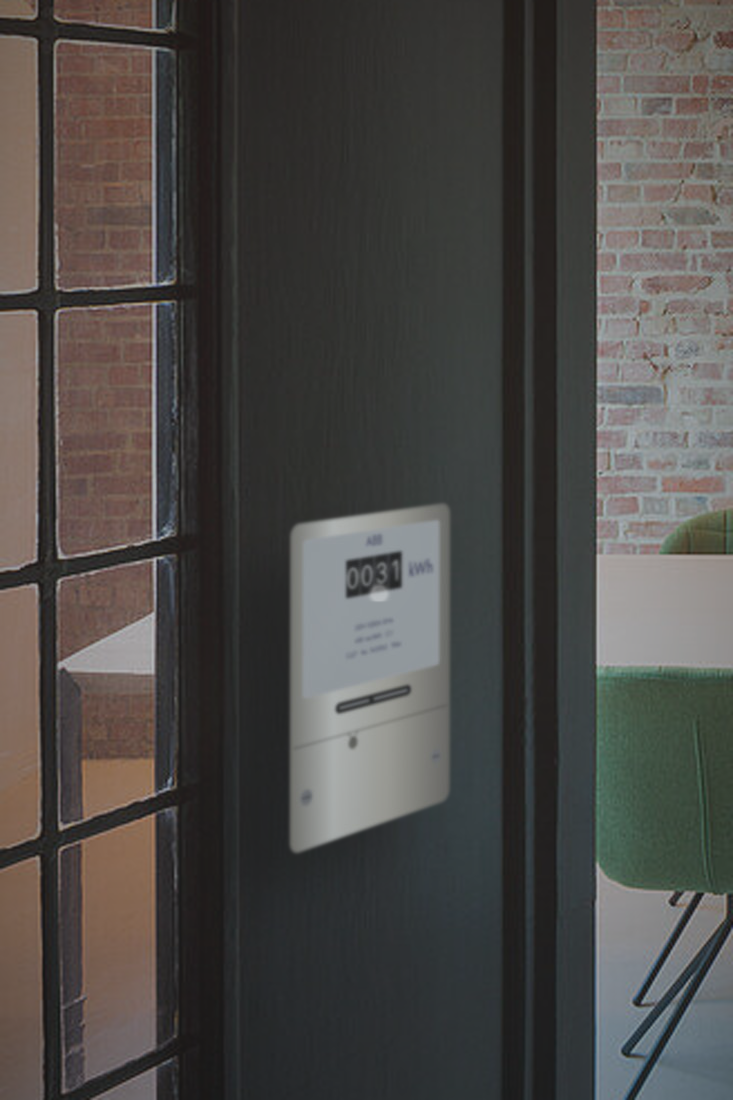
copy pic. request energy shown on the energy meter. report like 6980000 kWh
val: 31 kWh
